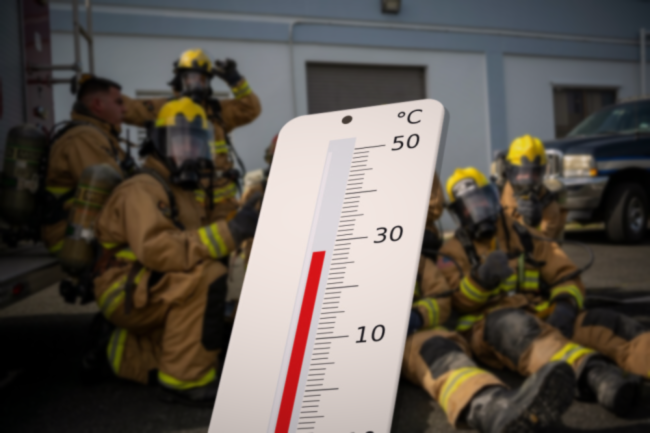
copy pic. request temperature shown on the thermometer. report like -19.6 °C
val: 28 °C
